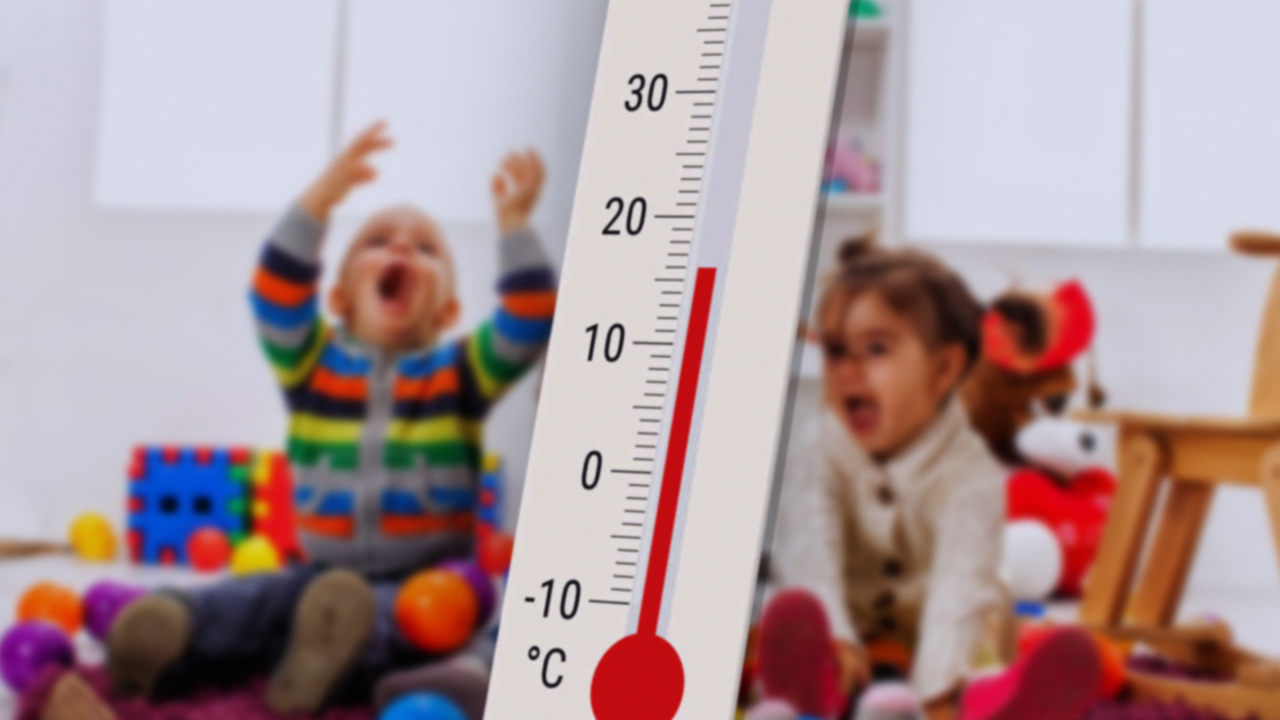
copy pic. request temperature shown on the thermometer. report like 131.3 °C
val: 16 °C
